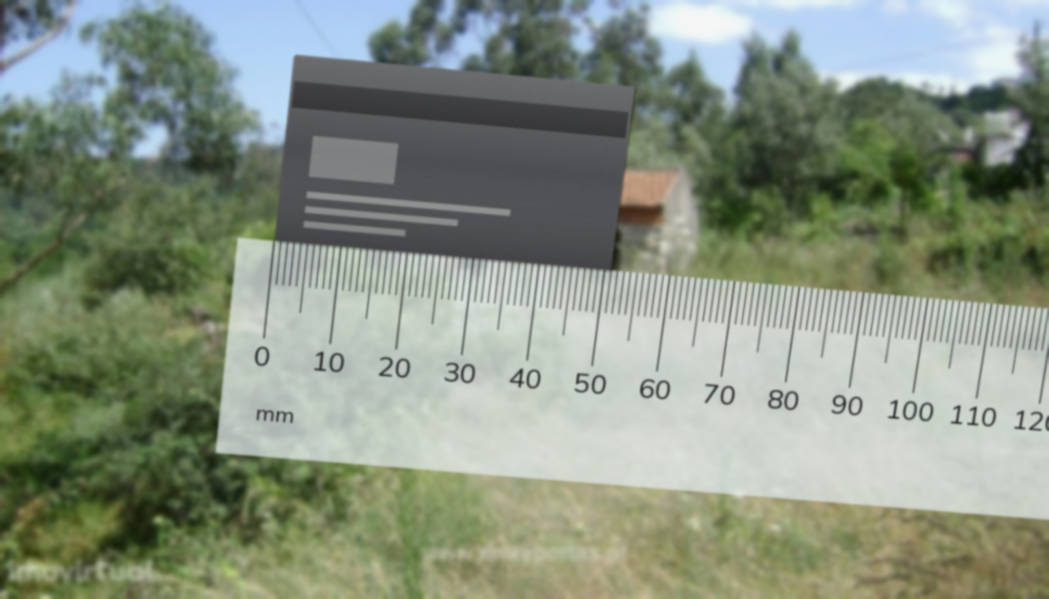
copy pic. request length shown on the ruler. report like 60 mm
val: 51 mm
